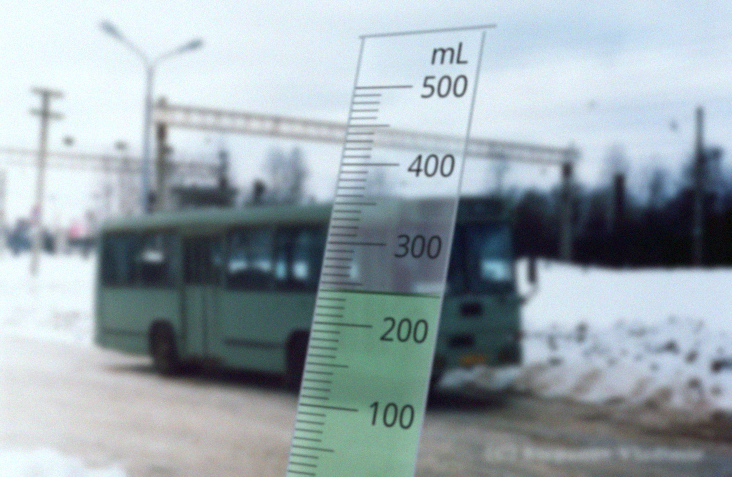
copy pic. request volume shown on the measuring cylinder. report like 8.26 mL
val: 240 mL
